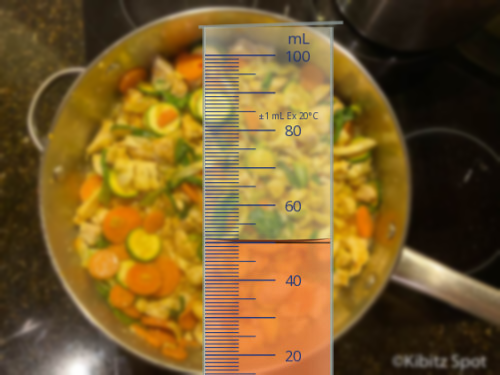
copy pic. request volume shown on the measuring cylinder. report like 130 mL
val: 50 mL
